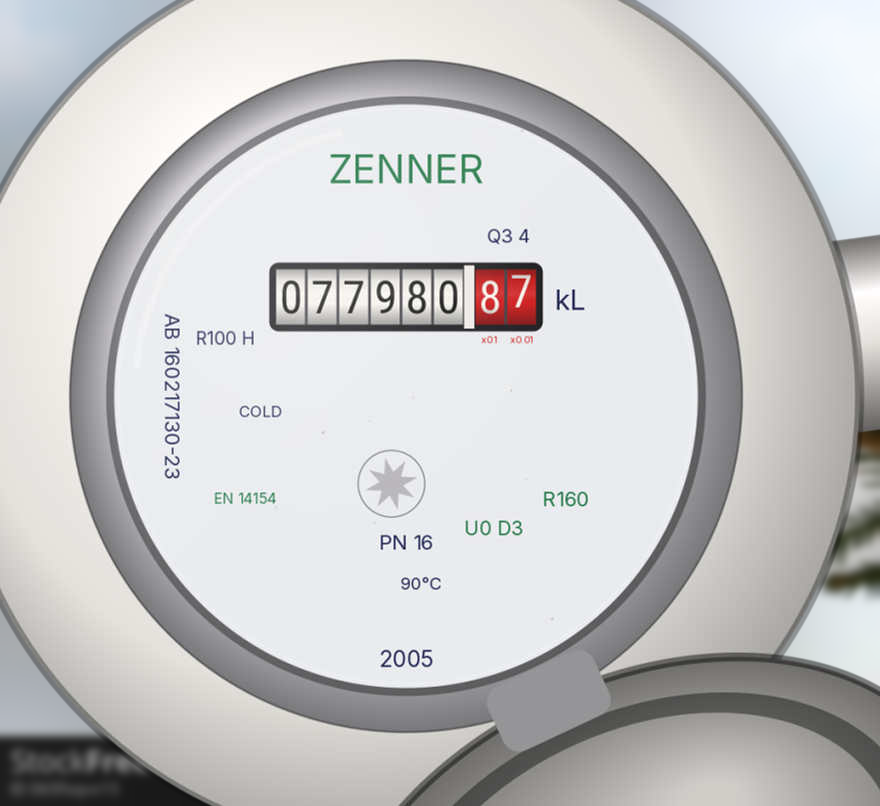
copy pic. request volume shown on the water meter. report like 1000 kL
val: 77980.87 kL
